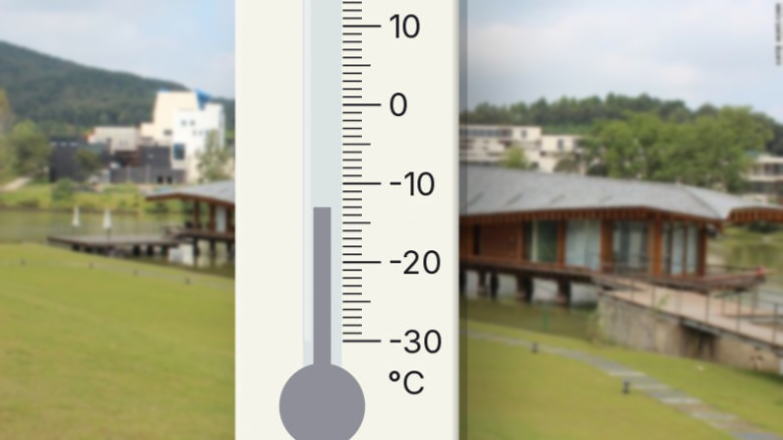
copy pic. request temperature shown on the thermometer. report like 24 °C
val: -13 °C
